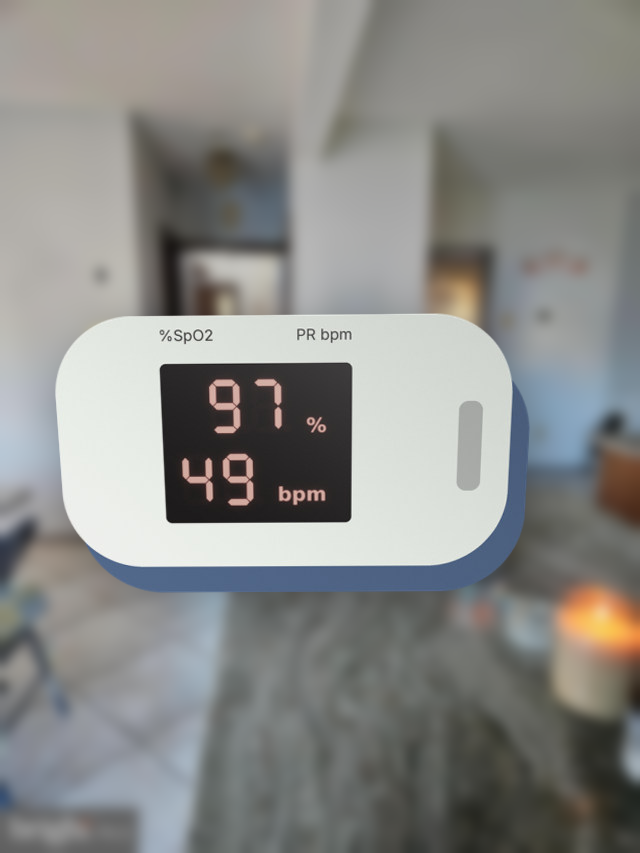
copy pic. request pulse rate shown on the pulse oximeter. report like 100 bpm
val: 49 bpm
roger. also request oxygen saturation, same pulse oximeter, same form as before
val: 97 %
